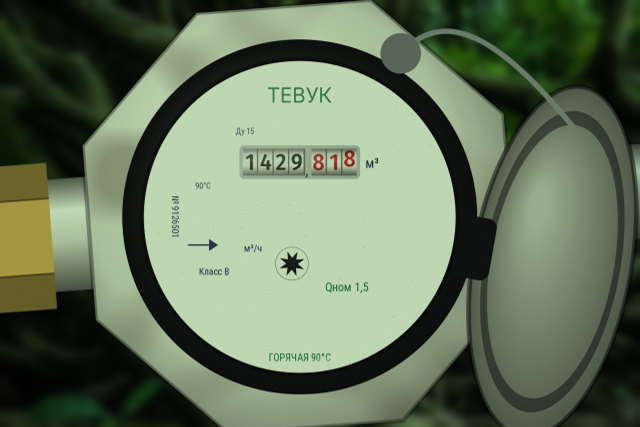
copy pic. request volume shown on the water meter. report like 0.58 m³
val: 1429.818 m³
